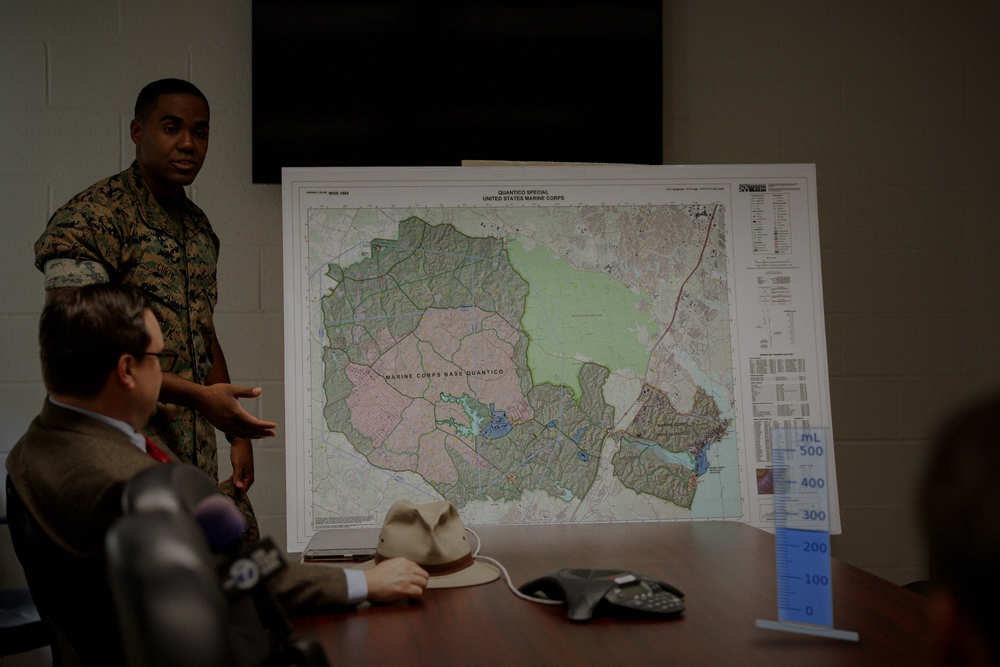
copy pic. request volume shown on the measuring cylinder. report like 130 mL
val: 250 mL
